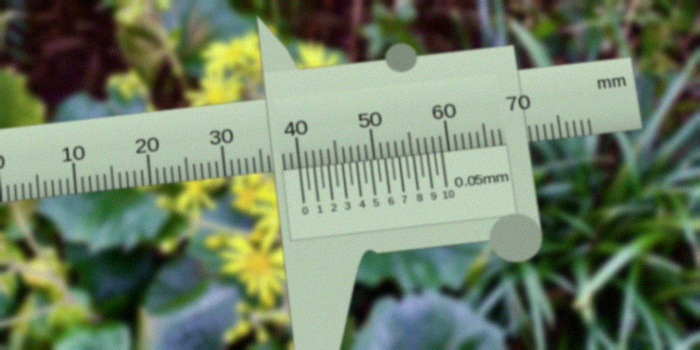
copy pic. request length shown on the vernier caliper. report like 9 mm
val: 40.0 mm
